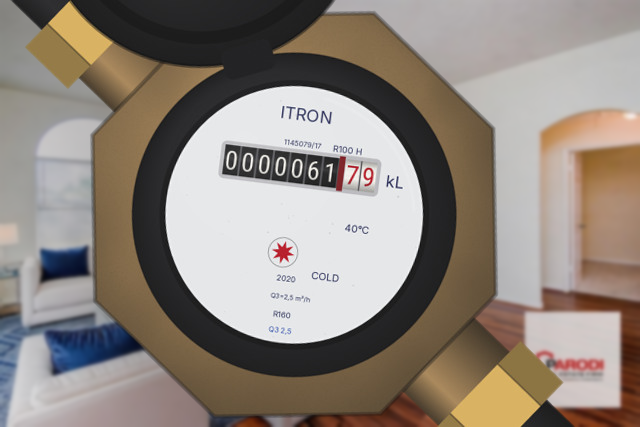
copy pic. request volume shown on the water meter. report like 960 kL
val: 61.79 kL
